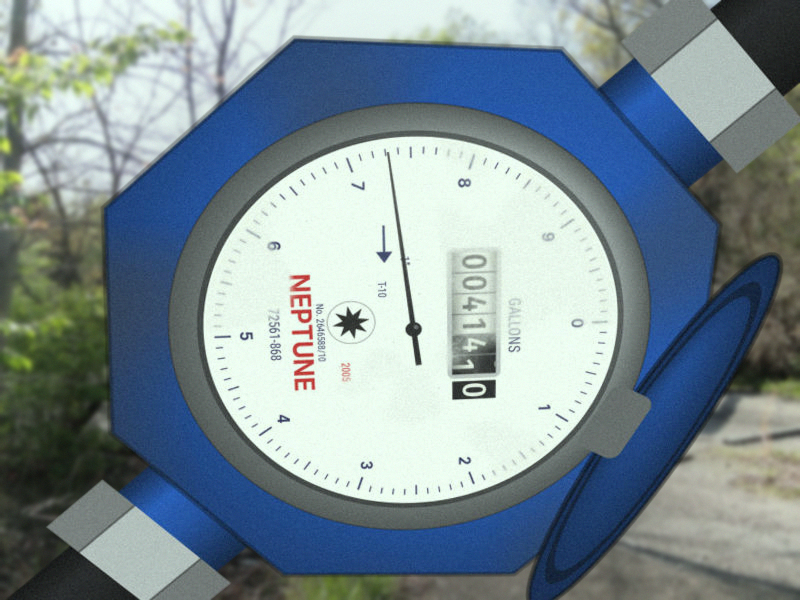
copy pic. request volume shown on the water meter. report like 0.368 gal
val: 41407.3 gal
